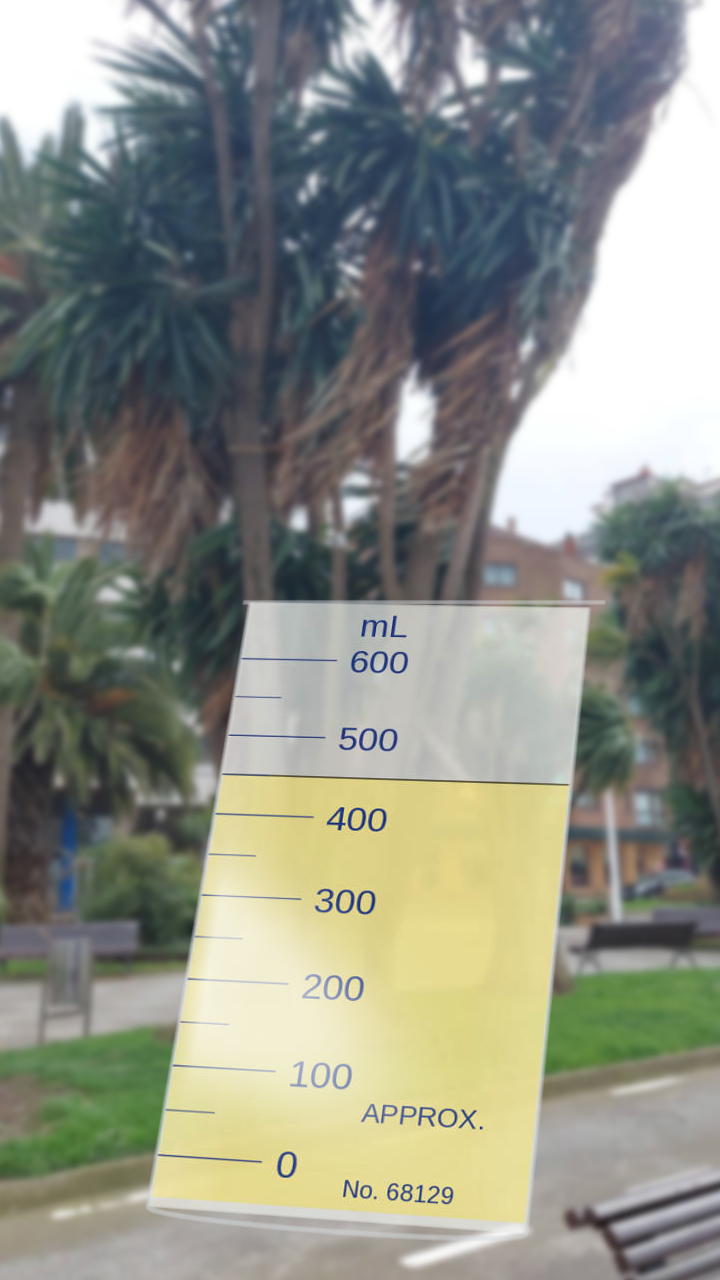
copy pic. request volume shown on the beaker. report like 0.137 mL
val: 450 mL
